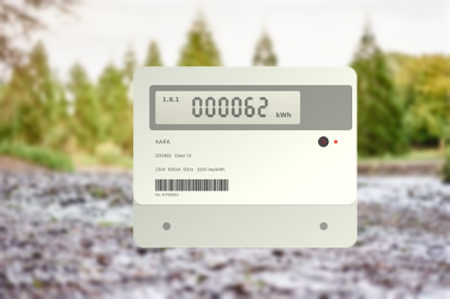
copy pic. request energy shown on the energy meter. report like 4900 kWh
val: 62 kWh
